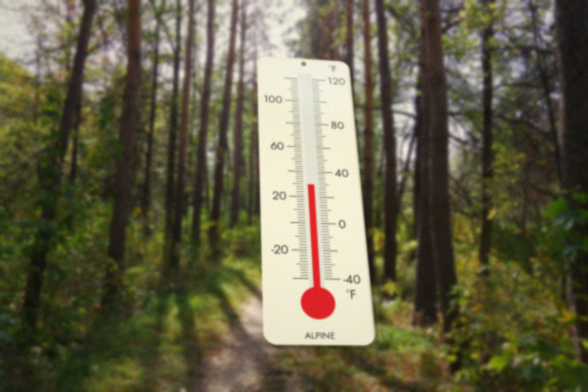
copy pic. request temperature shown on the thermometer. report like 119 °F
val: 30 °F
